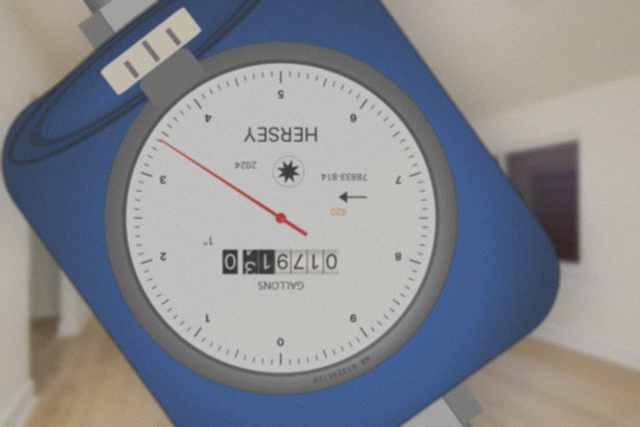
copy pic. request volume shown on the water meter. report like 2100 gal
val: 179133.4 gal
